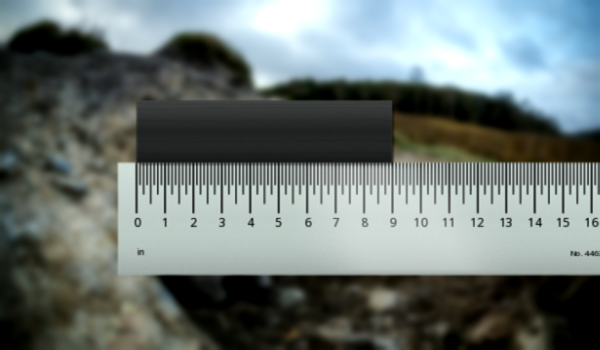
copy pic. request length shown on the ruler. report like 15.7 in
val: 9 in
